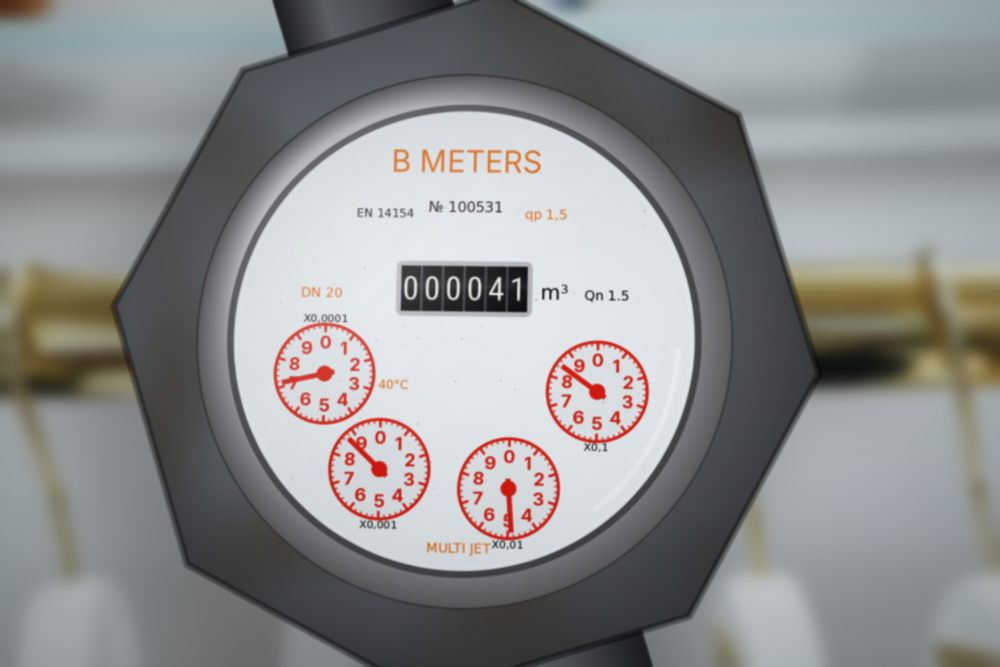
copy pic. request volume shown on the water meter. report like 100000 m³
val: 41.8487 m³
